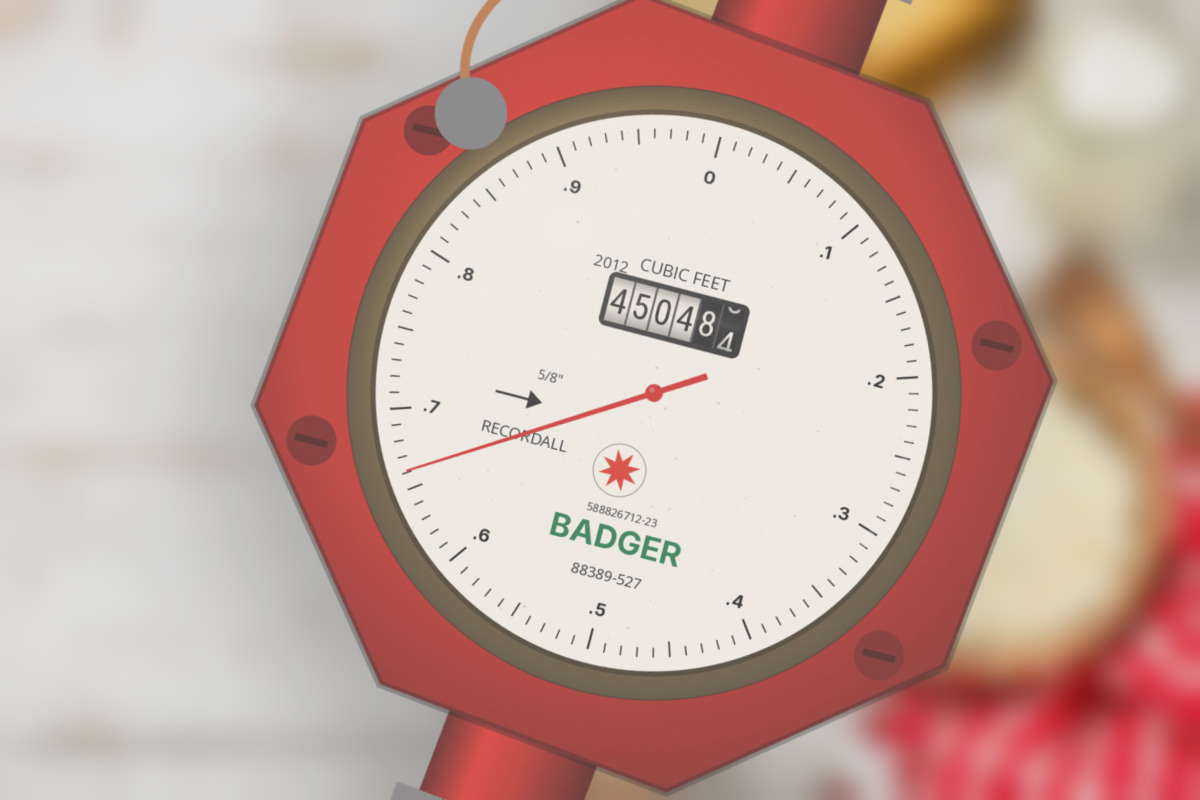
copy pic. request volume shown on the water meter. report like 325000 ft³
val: 450483.66 ft³
